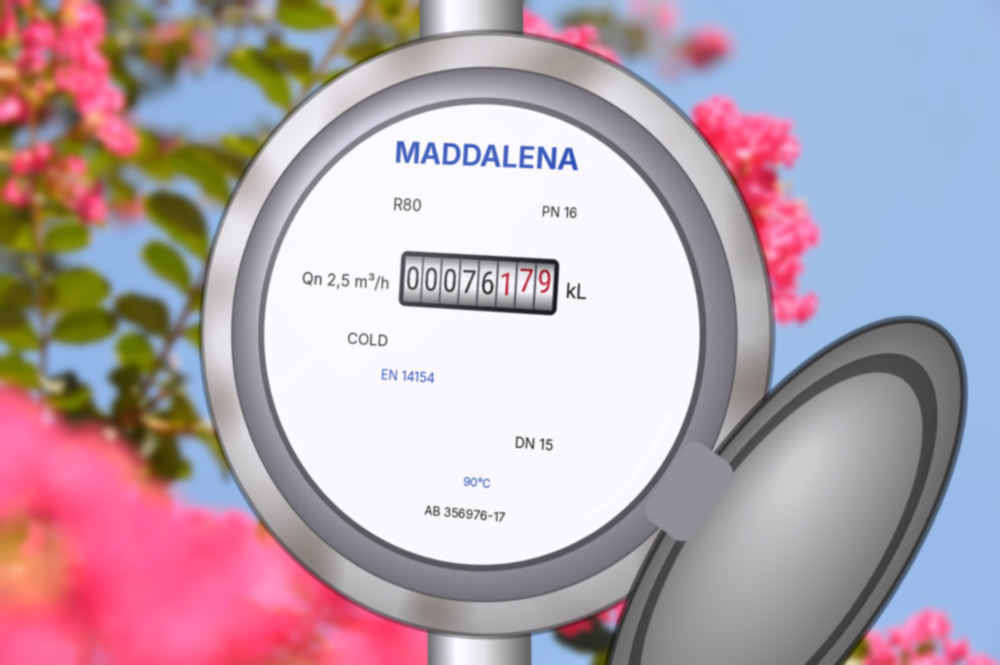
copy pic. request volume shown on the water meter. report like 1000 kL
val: 76.179 kL
